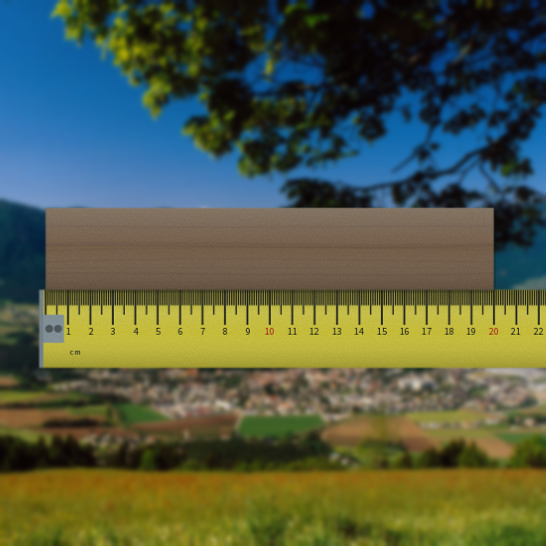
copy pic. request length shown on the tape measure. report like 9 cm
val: 20 cm
